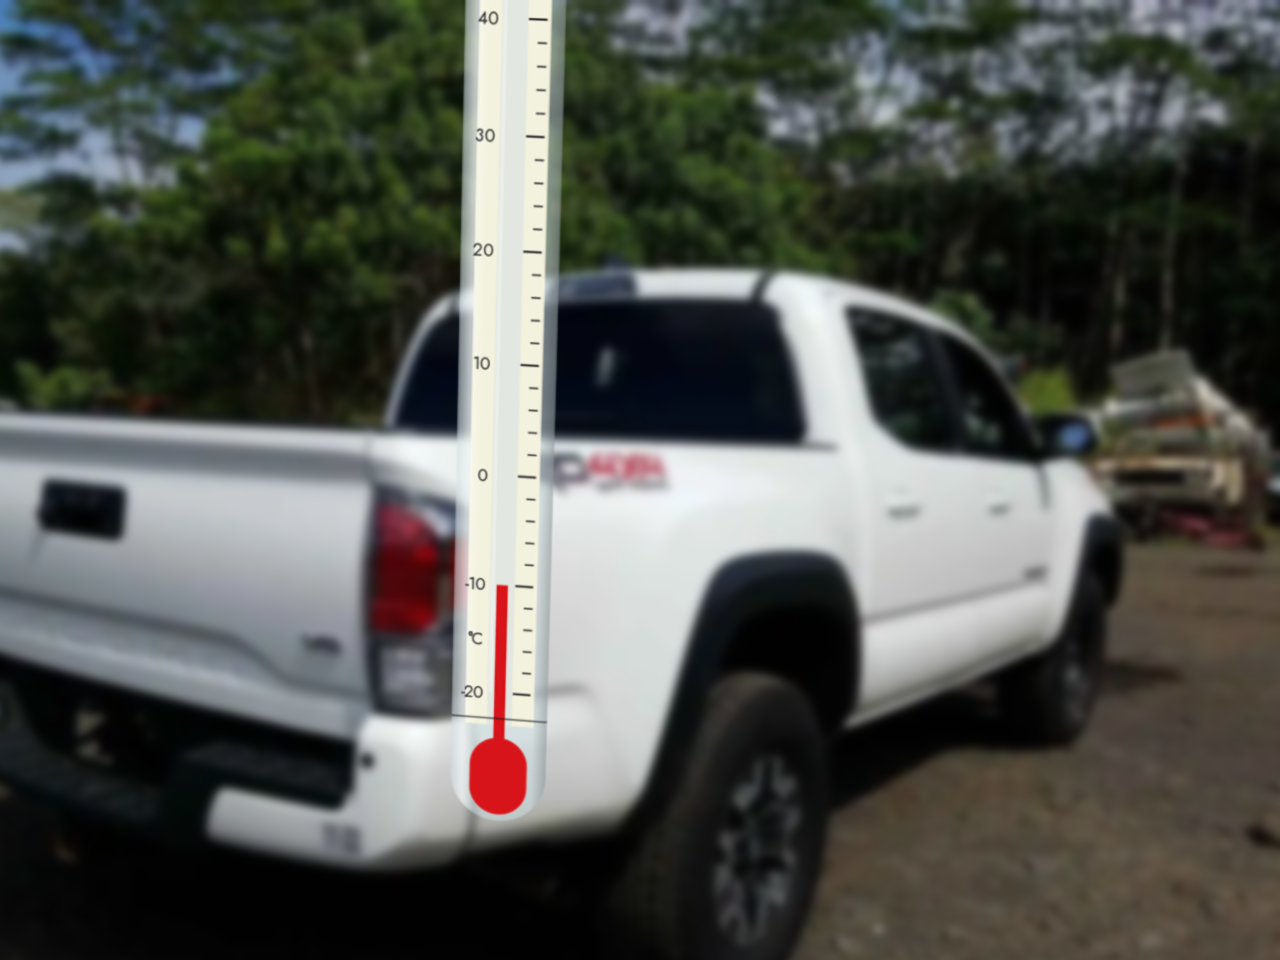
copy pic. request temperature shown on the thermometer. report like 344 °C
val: -10 °C
